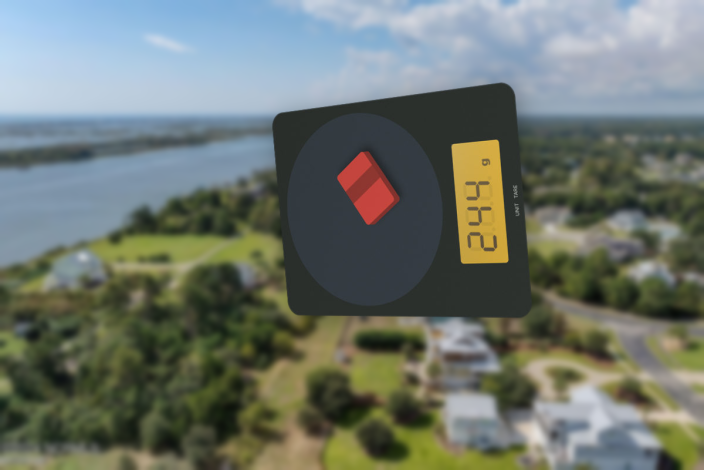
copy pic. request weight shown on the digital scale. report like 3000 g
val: 244 g
